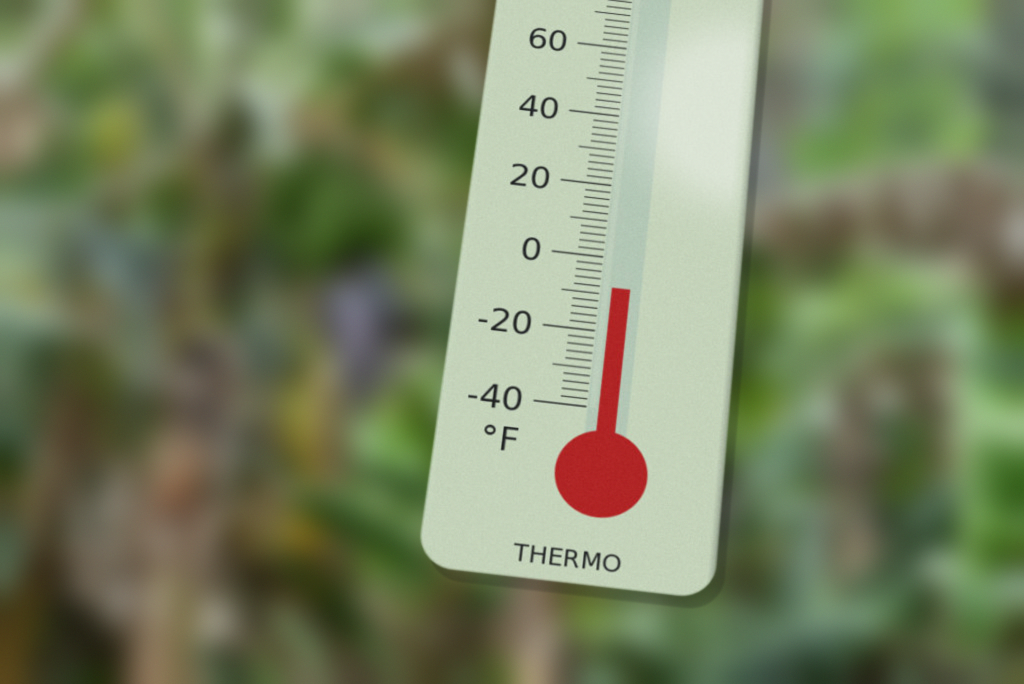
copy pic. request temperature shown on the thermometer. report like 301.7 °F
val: -8 °F
